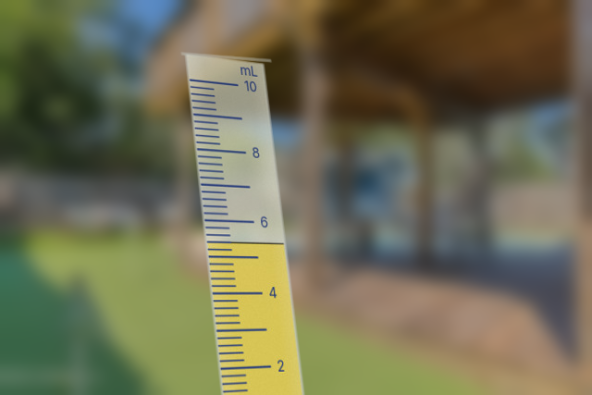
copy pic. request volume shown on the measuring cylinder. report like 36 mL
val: 5.4 mL
